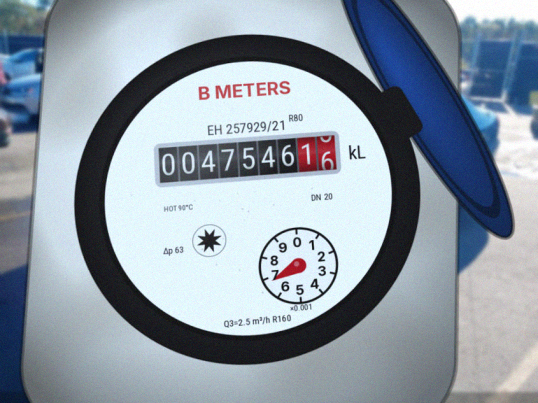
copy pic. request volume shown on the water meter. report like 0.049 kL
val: 47546.156 kL
